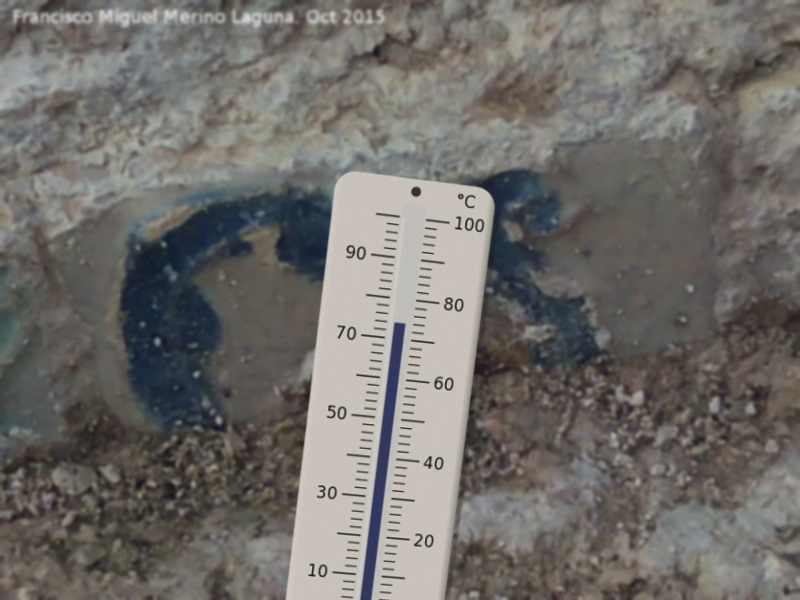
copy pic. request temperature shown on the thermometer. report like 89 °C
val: 74 °C
